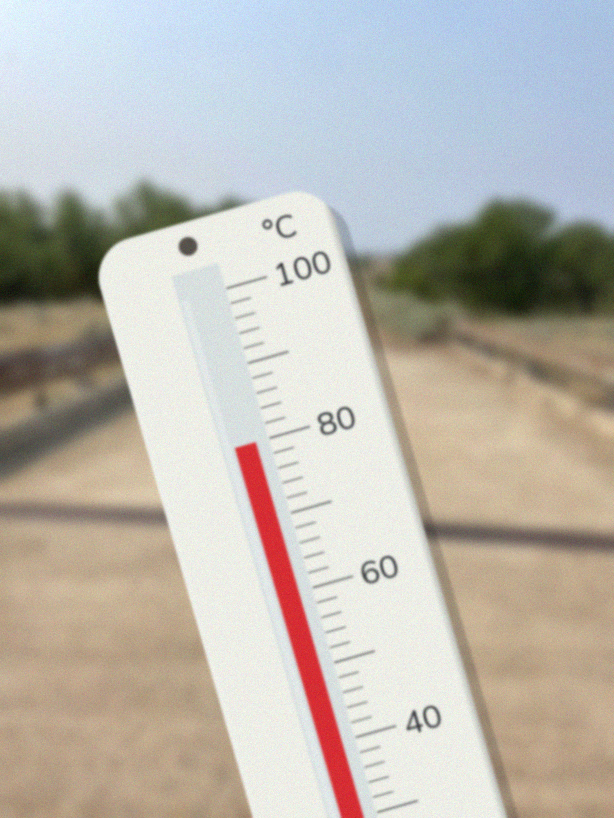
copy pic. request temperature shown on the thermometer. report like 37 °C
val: 80 °C
